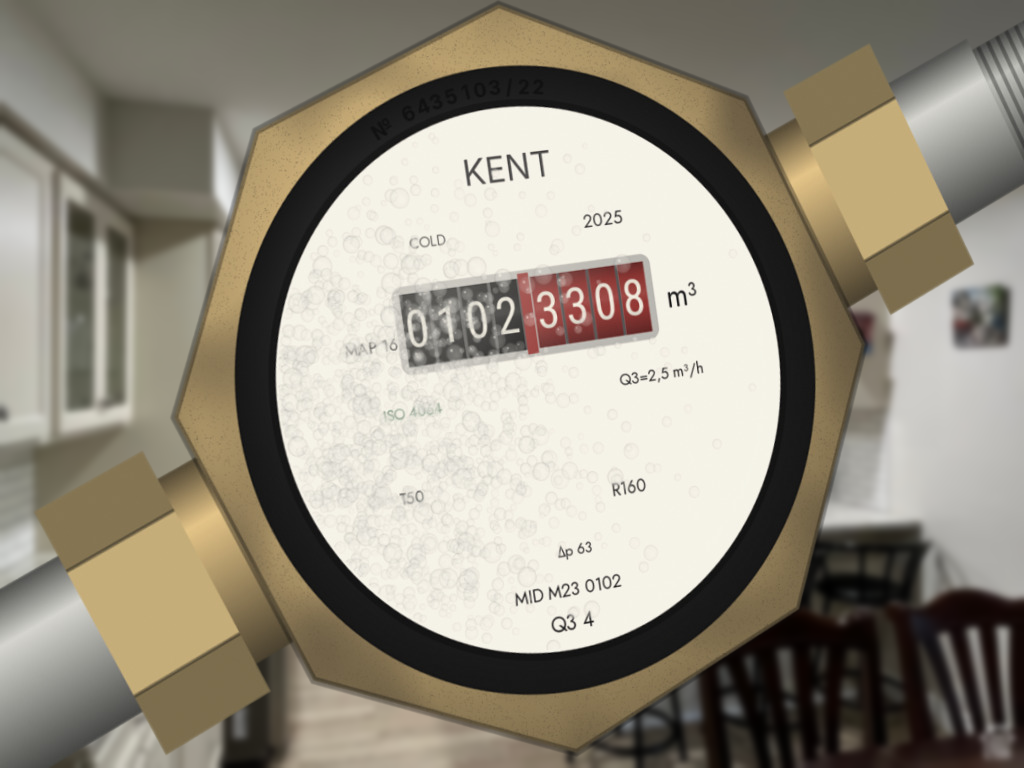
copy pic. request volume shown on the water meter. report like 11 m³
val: 102.3308 m³
